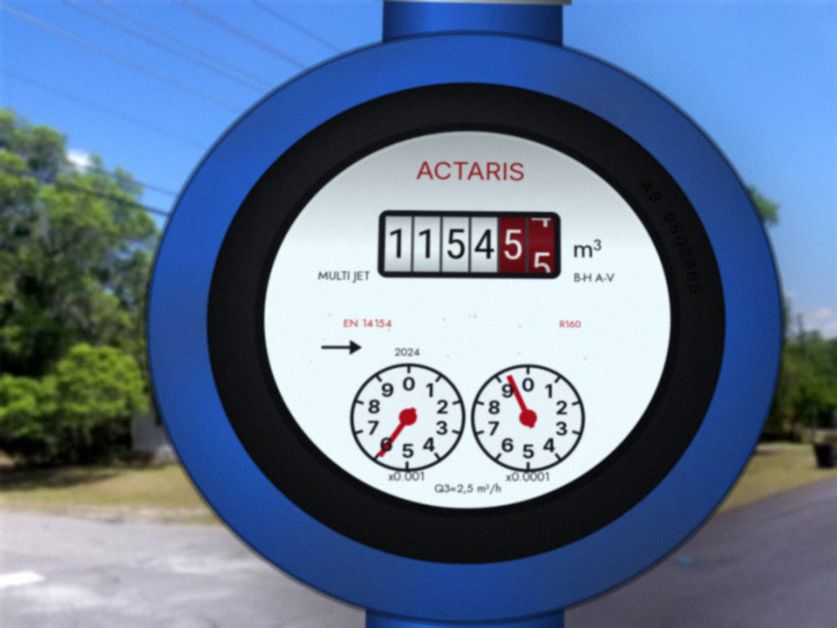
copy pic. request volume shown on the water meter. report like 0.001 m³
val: 1154.5459 m³
